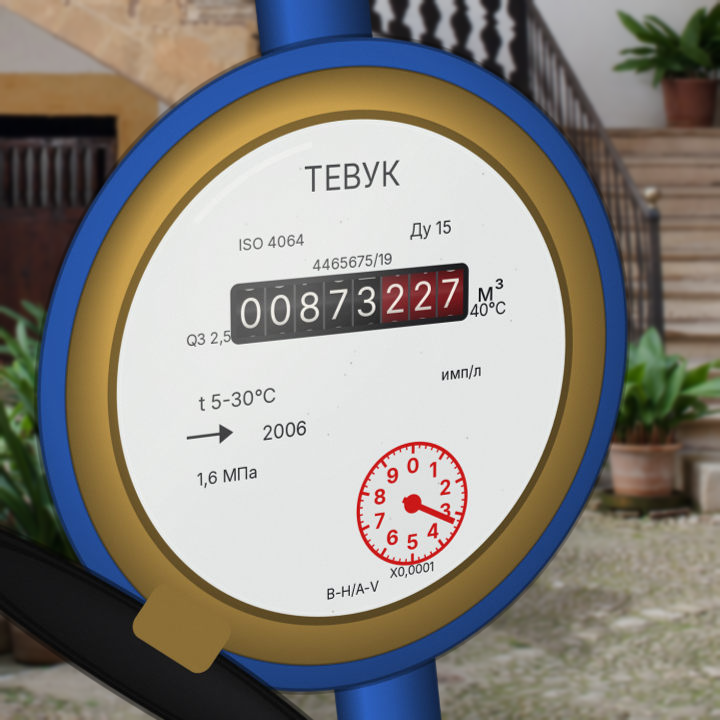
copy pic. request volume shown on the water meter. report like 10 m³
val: 873.2273 m³
